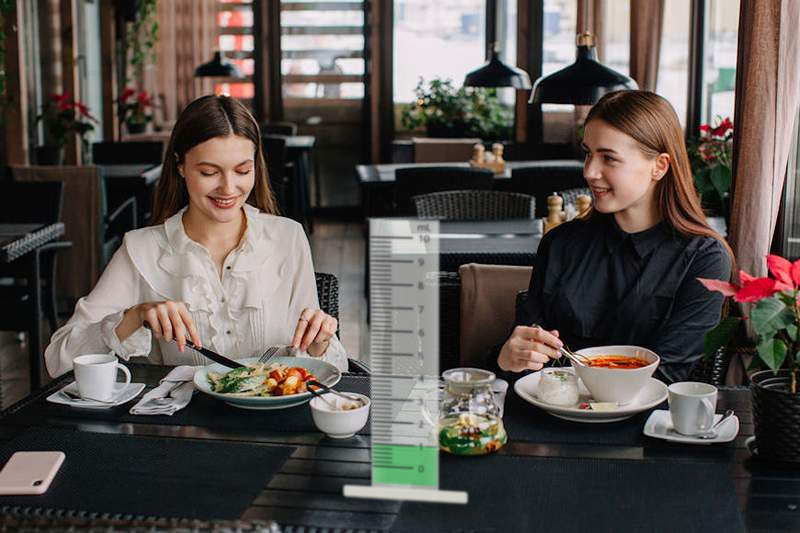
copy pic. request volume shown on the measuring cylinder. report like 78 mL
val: 1 mL
